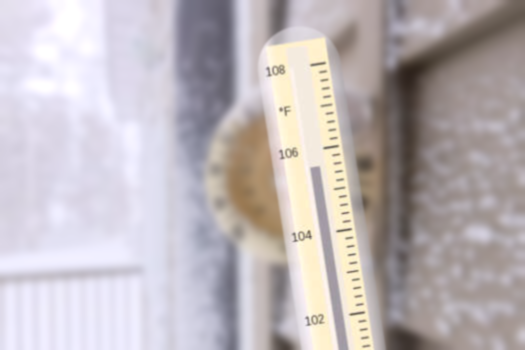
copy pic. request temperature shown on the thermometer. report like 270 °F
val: 105.6 °F
